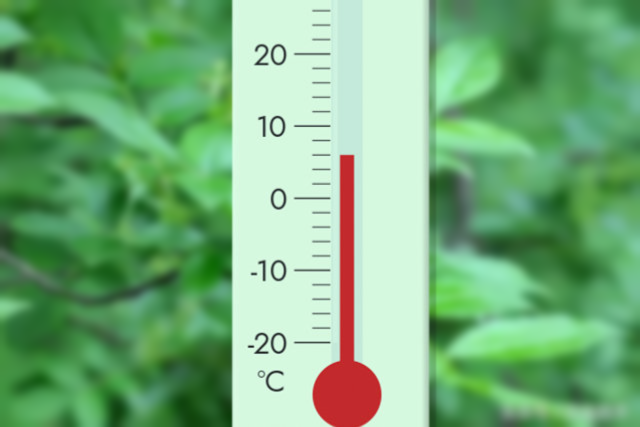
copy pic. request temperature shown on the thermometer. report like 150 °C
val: 6 °C
